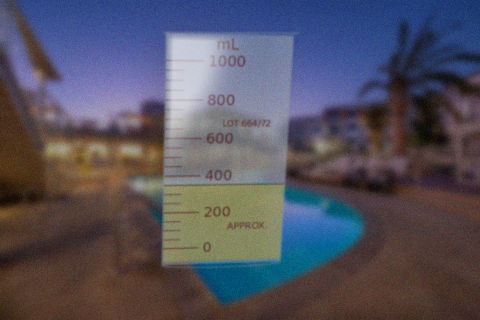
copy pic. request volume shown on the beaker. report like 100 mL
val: 350 mL
